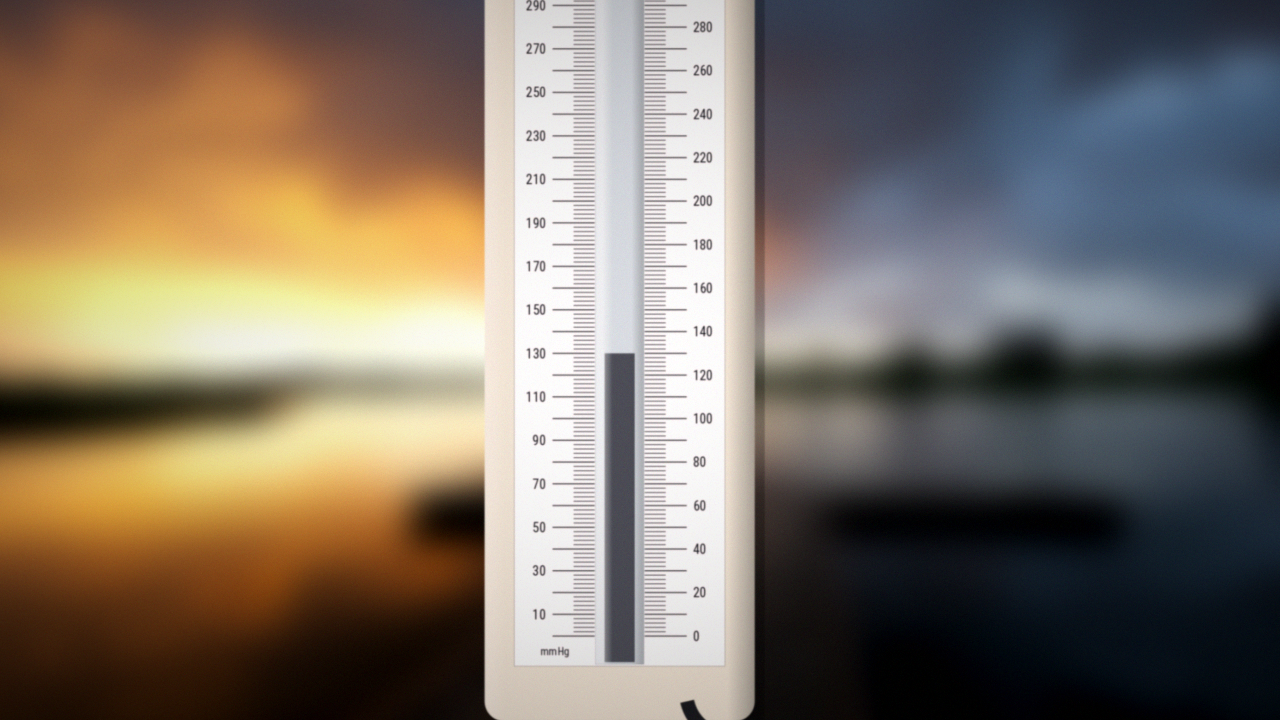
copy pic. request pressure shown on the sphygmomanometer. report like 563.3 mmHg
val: 130 mmHg
